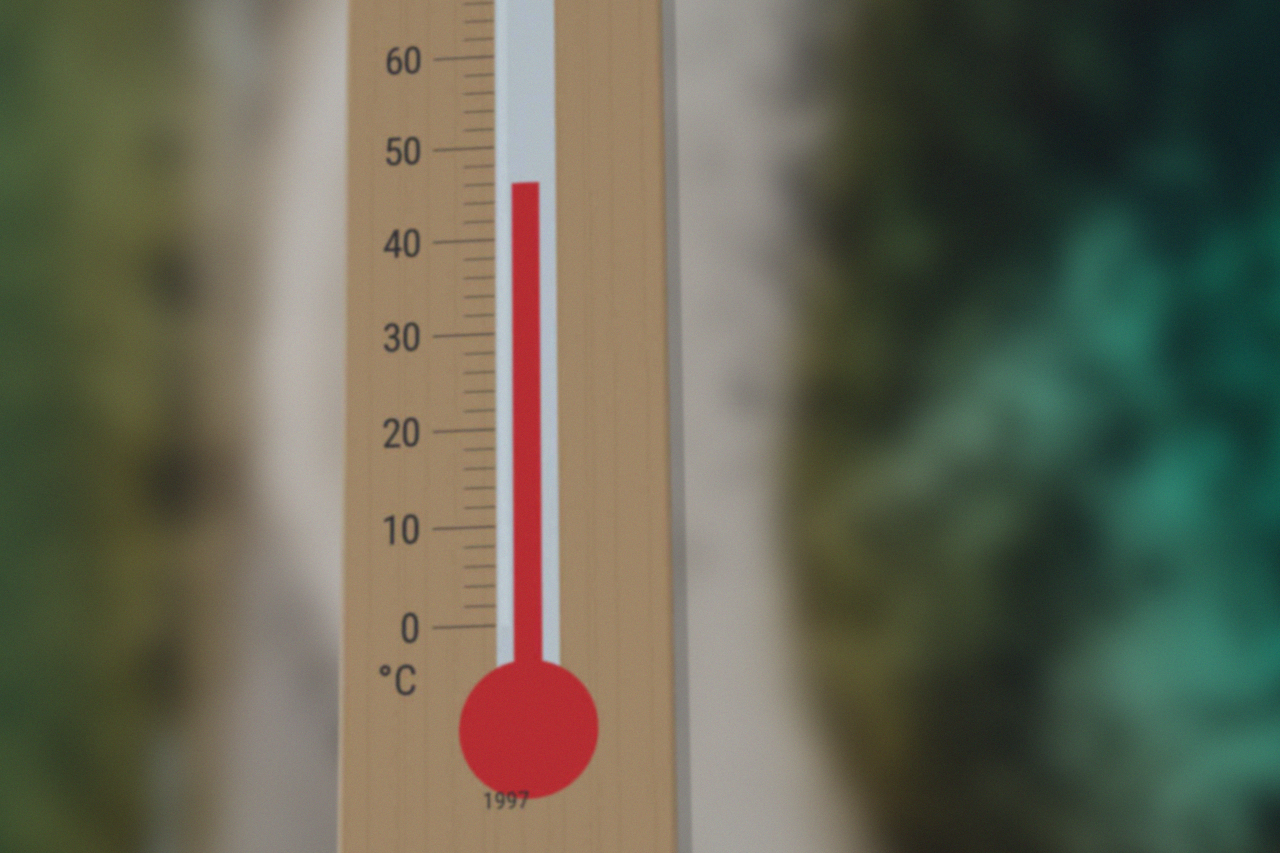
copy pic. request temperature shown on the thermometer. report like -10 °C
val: 46 °C
